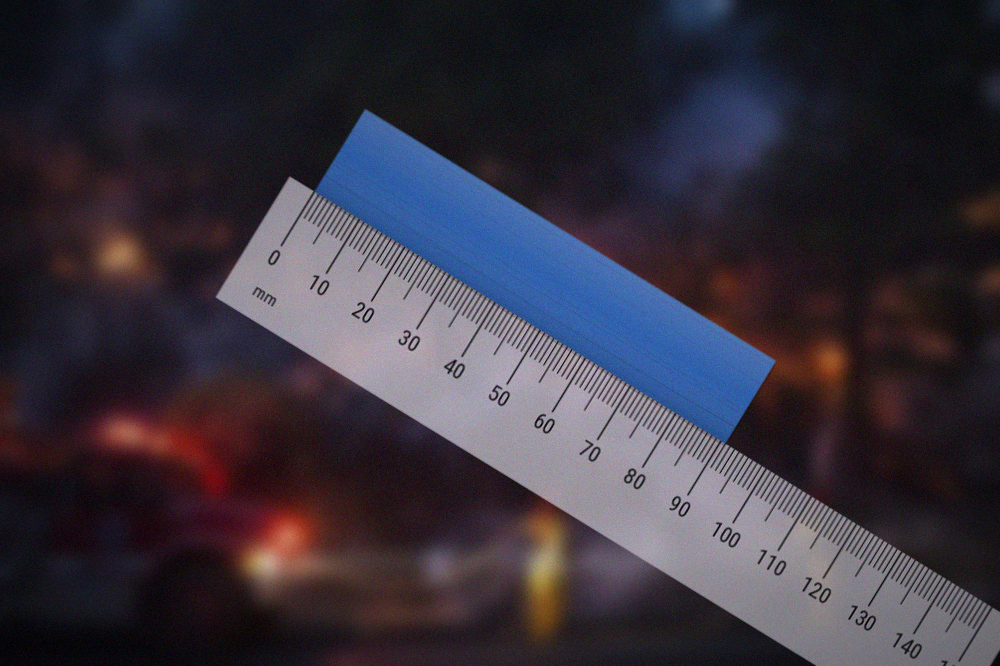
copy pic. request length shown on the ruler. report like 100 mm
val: 91 mm
